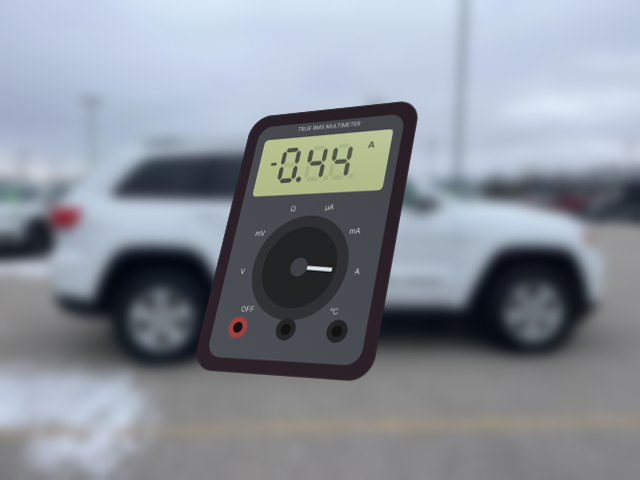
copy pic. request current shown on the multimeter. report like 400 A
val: -0.44 A
